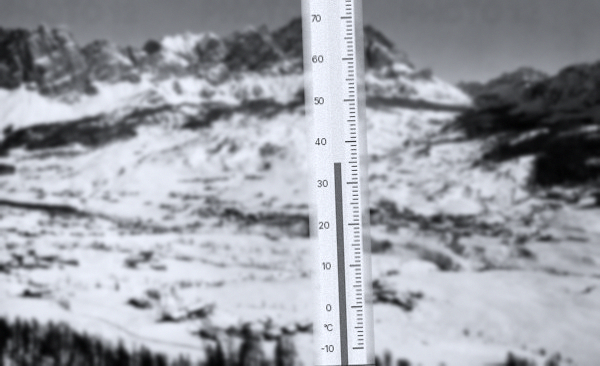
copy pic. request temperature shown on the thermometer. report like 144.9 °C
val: 35 °C
